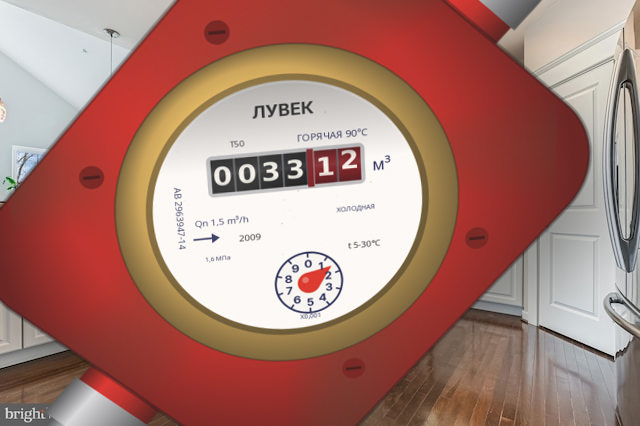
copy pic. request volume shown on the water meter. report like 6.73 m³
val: 33.121 m³
